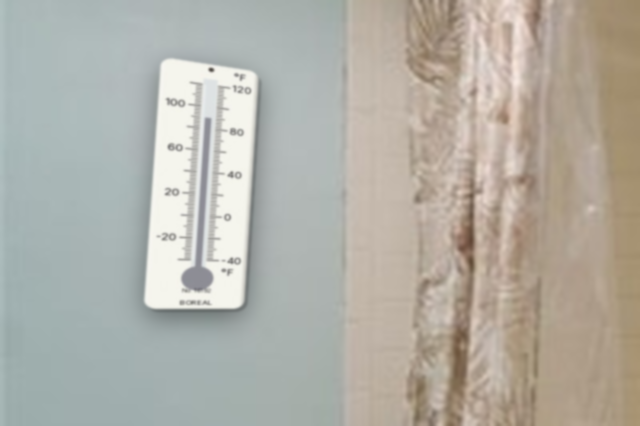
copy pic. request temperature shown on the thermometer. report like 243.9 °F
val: 90 °F
